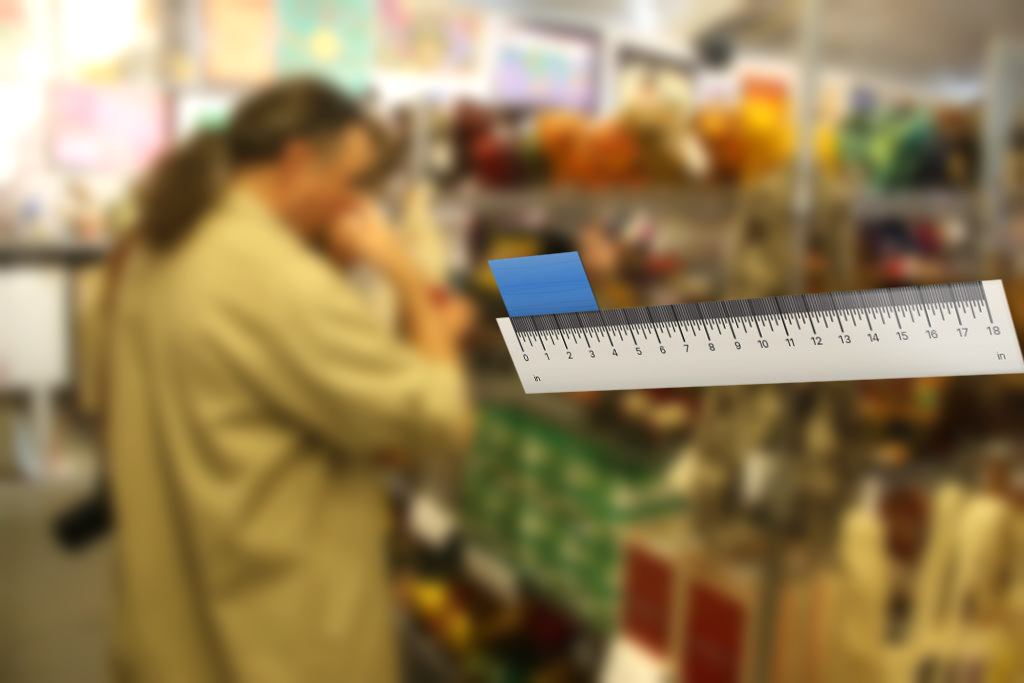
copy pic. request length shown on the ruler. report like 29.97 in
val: 4 in
